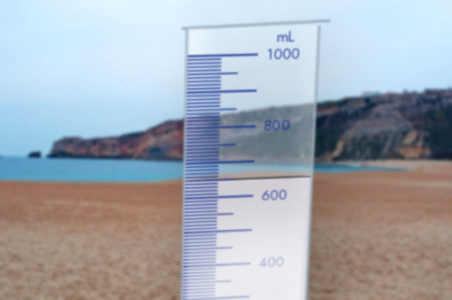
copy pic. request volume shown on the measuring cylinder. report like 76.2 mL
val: 650 mL
